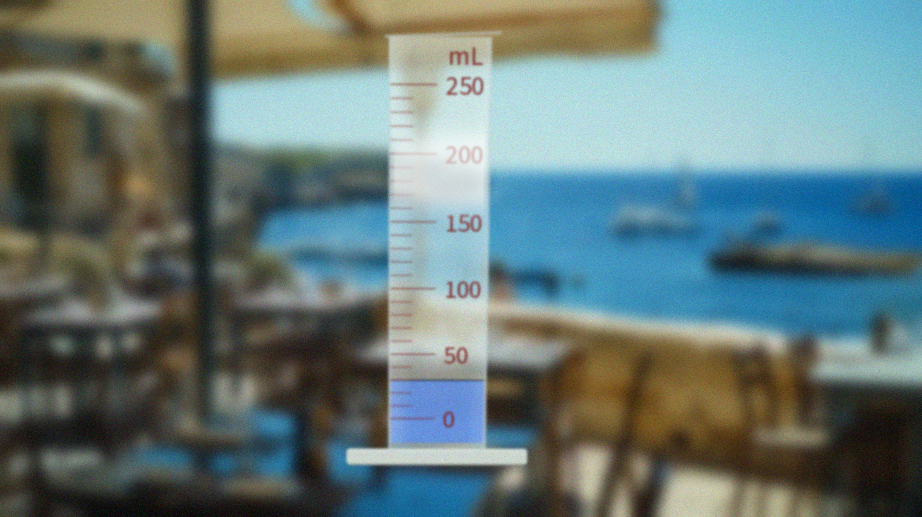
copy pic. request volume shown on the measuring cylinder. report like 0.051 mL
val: 30 mL
